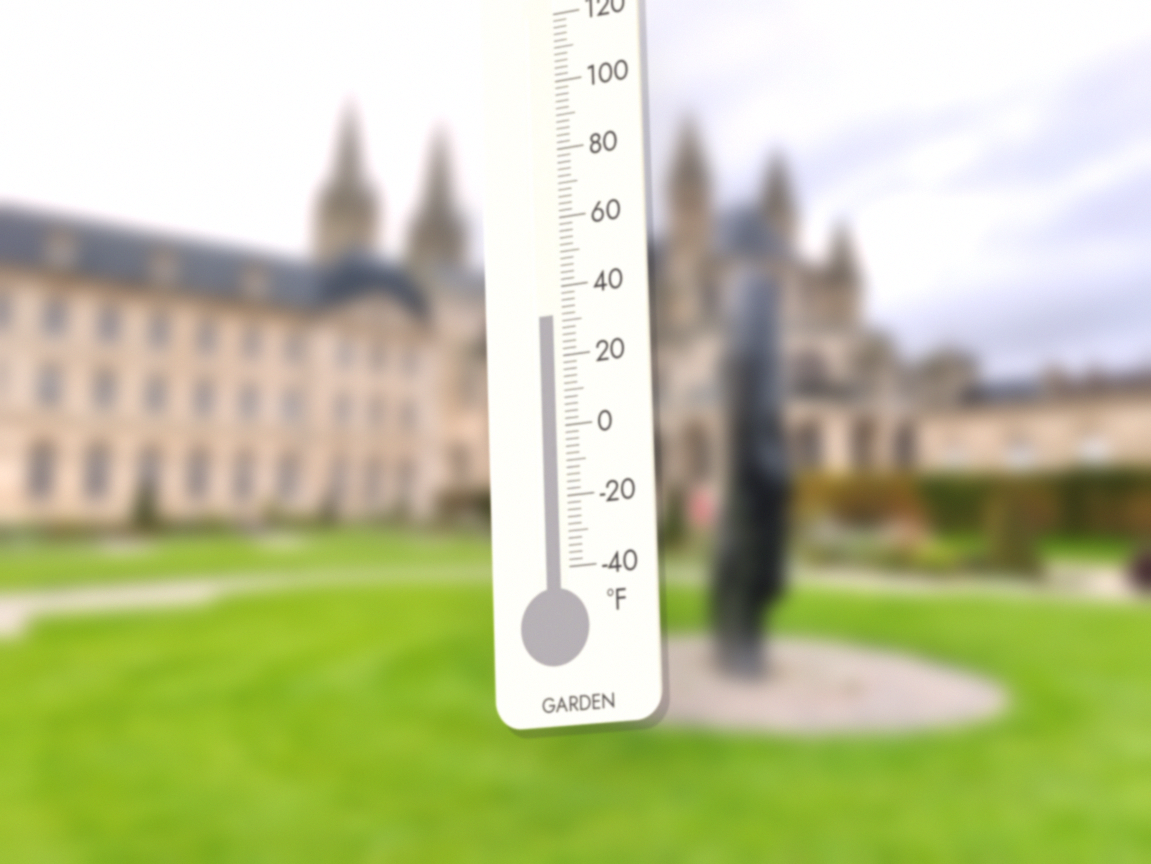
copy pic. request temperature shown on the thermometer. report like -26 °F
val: 32 °F
